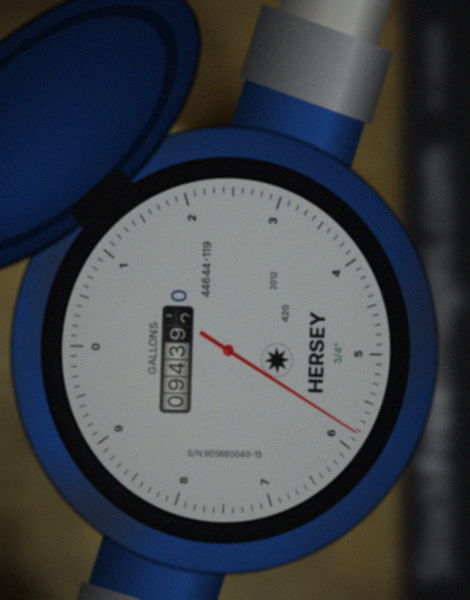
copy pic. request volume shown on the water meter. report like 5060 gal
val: 943915.8 gal
